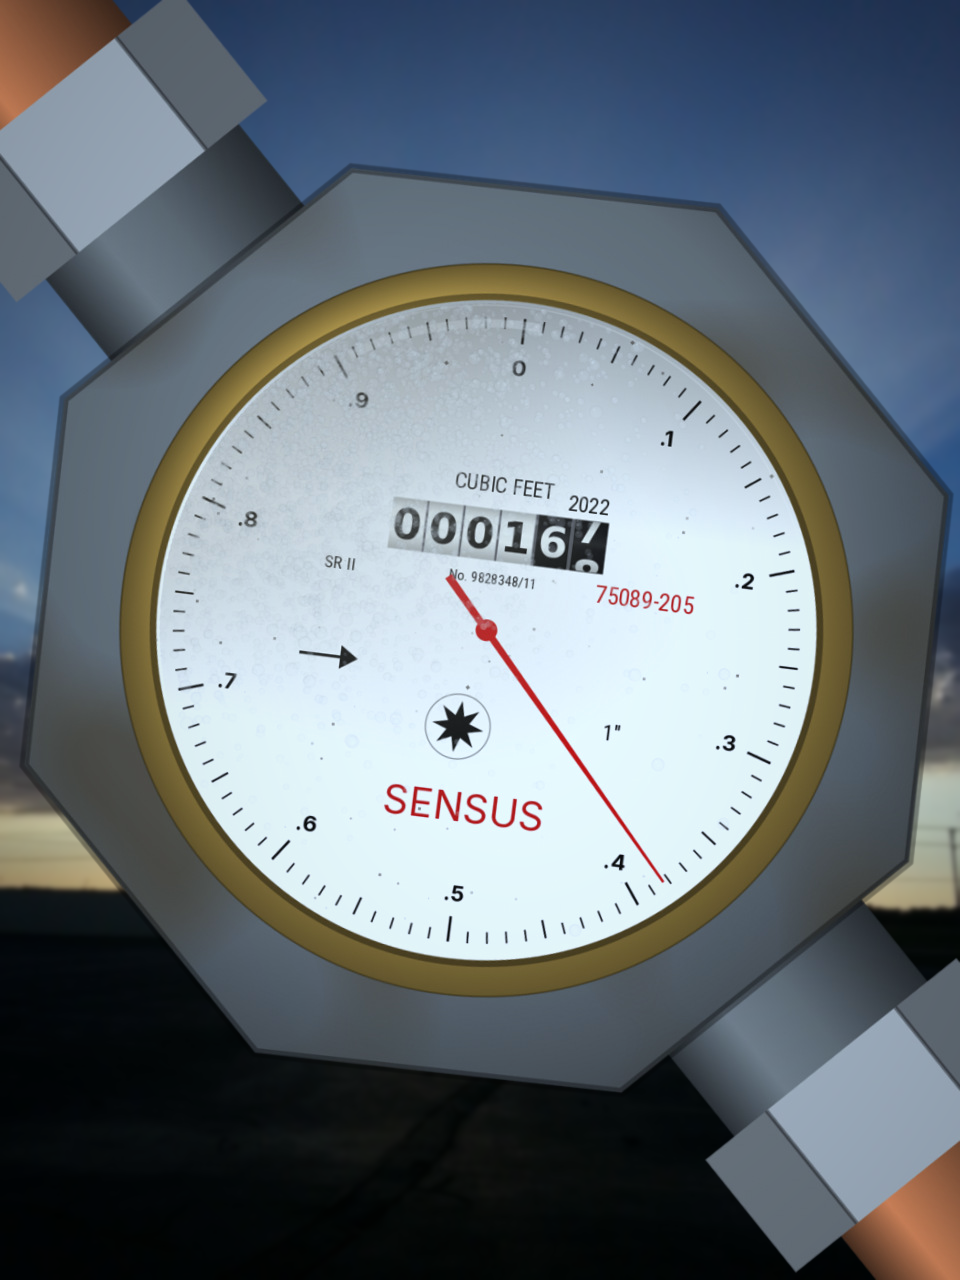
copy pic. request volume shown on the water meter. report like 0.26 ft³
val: 167.38 ft³
